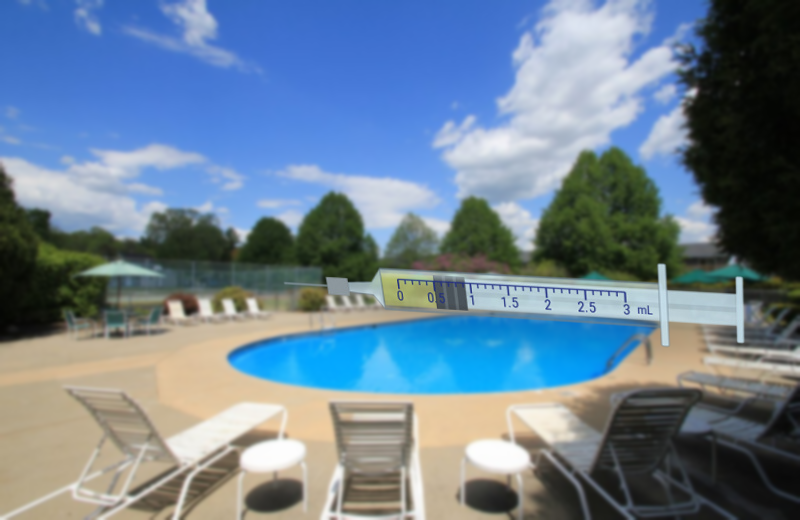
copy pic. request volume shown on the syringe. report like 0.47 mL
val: 0.5 mL
